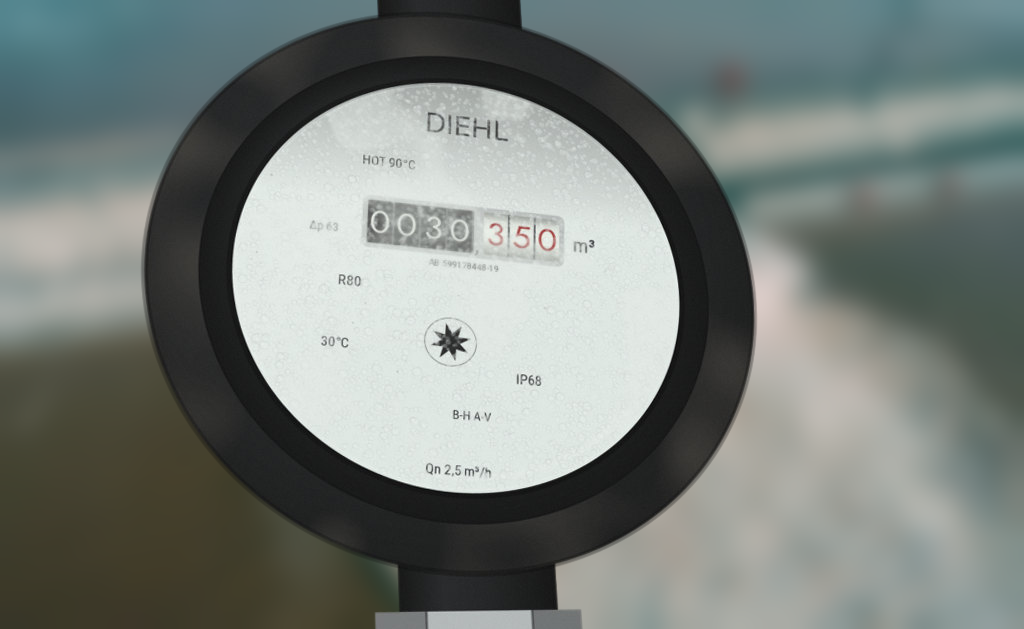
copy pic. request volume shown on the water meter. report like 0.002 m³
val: 30.350 m³
